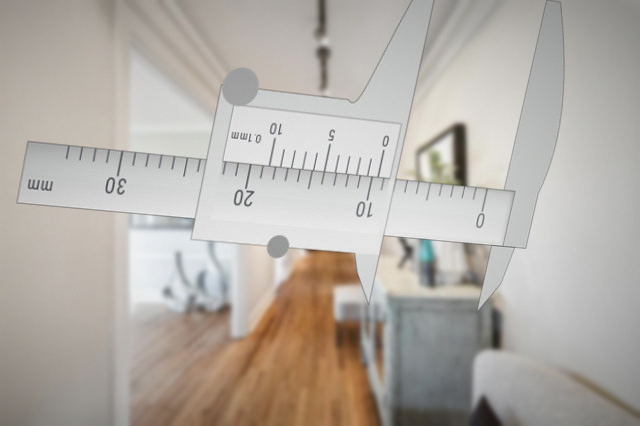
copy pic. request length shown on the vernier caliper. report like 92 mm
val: 9.5 mm
